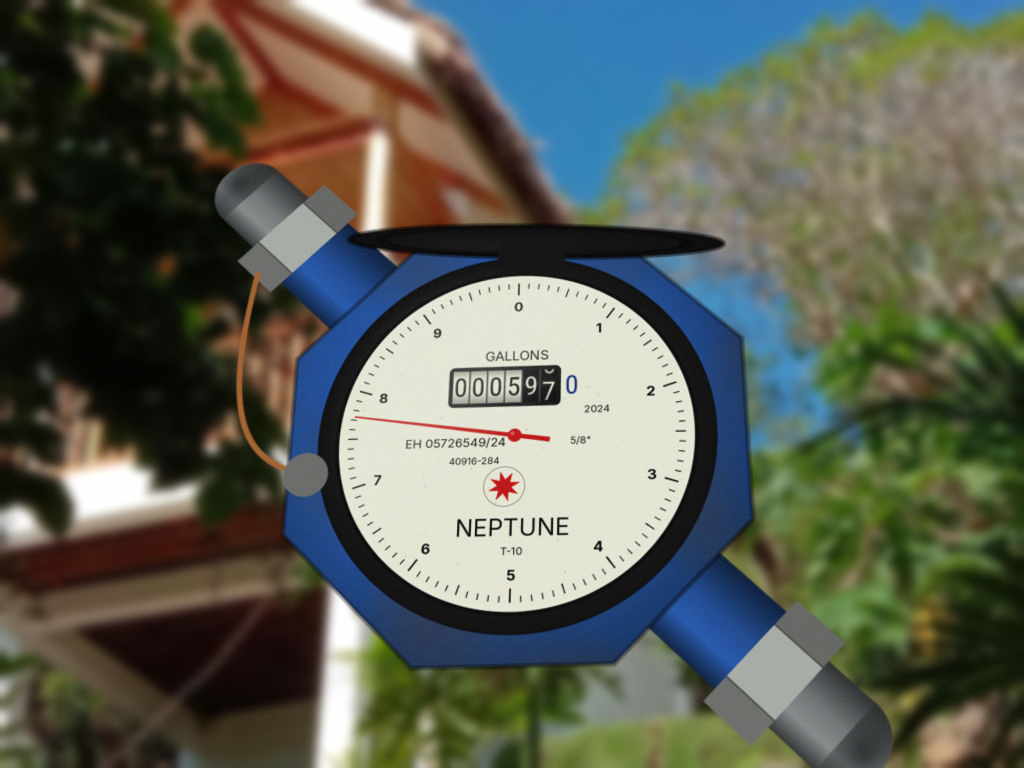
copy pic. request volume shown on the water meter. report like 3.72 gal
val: 5967.7 gal
